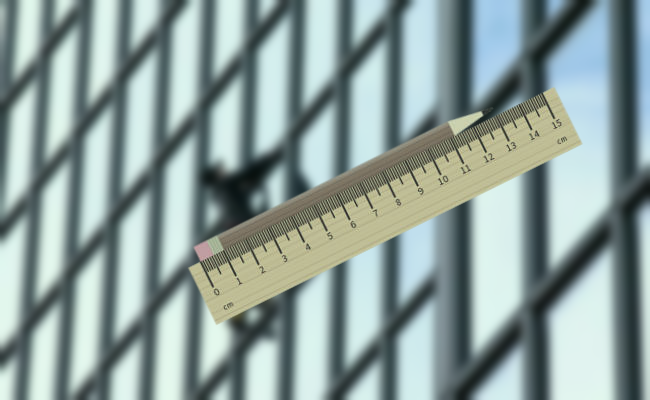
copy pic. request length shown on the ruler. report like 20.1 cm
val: 13 cm
